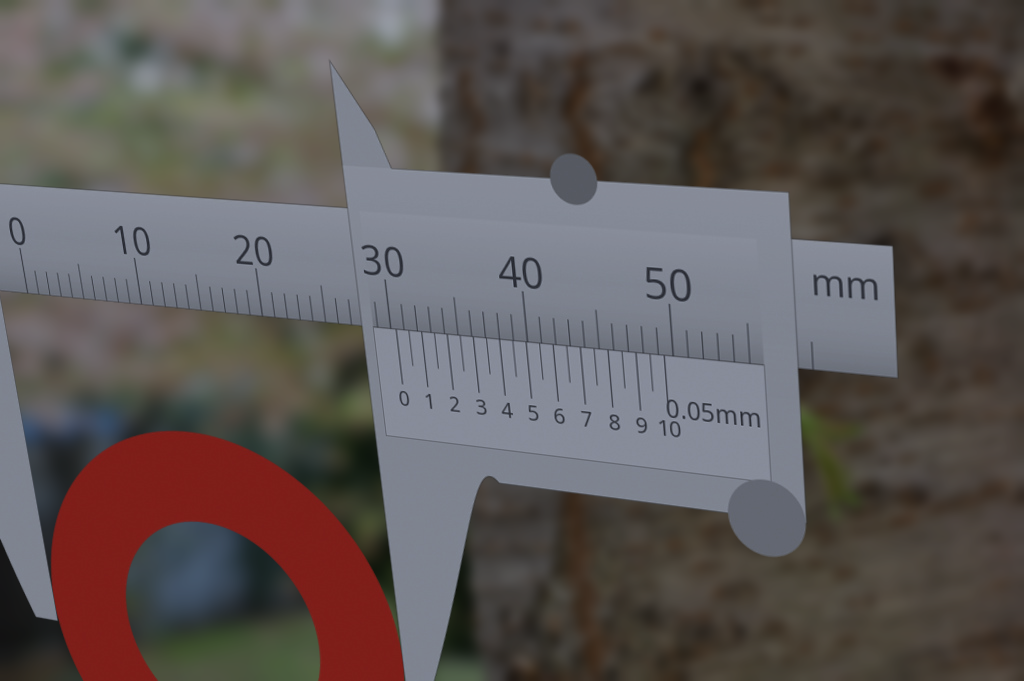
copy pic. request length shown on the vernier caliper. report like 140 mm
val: 30.4 mm
